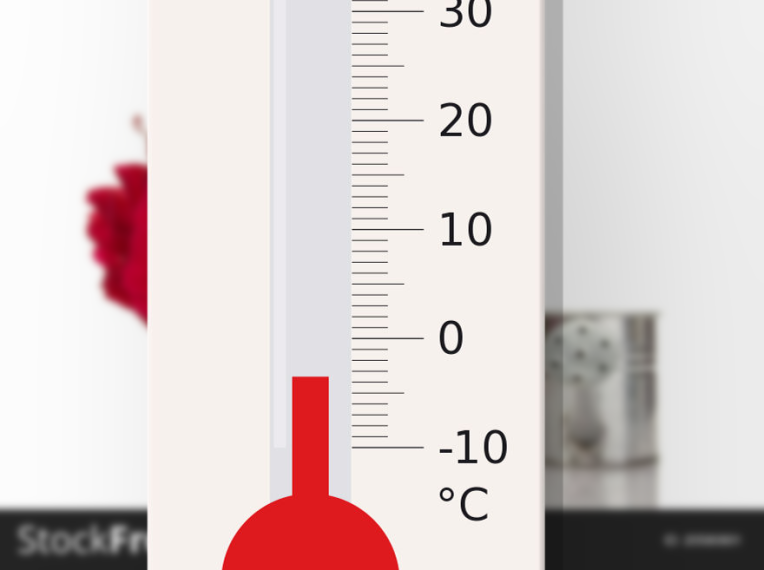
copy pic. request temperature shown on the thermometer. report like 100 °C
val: -3.5 °C
